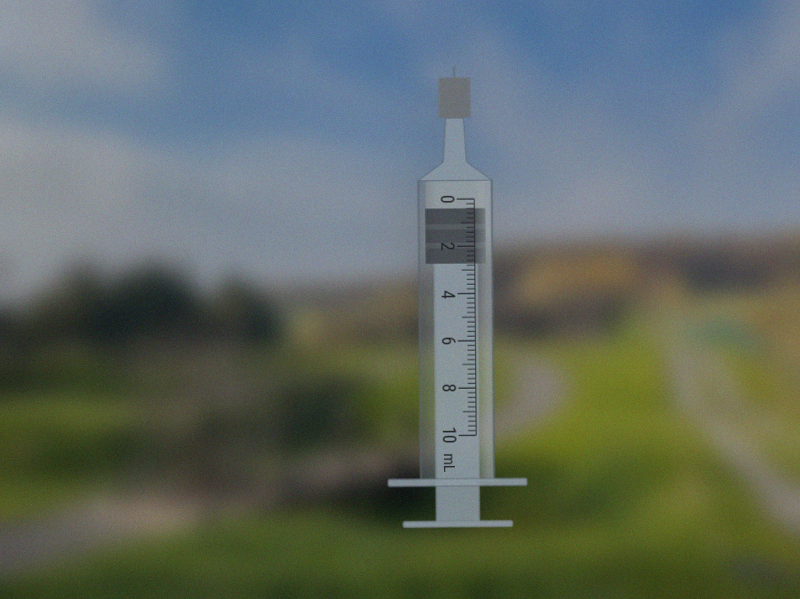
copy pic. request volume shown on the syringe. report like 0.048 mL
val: 0.4 mL
